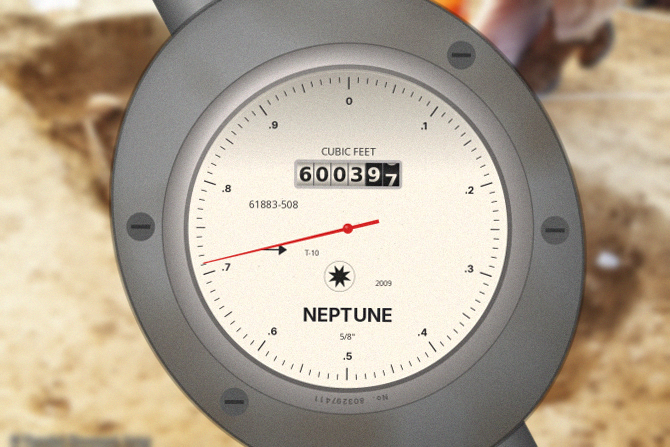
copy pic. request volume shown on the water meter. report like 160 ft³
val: 600396.71 ft³
